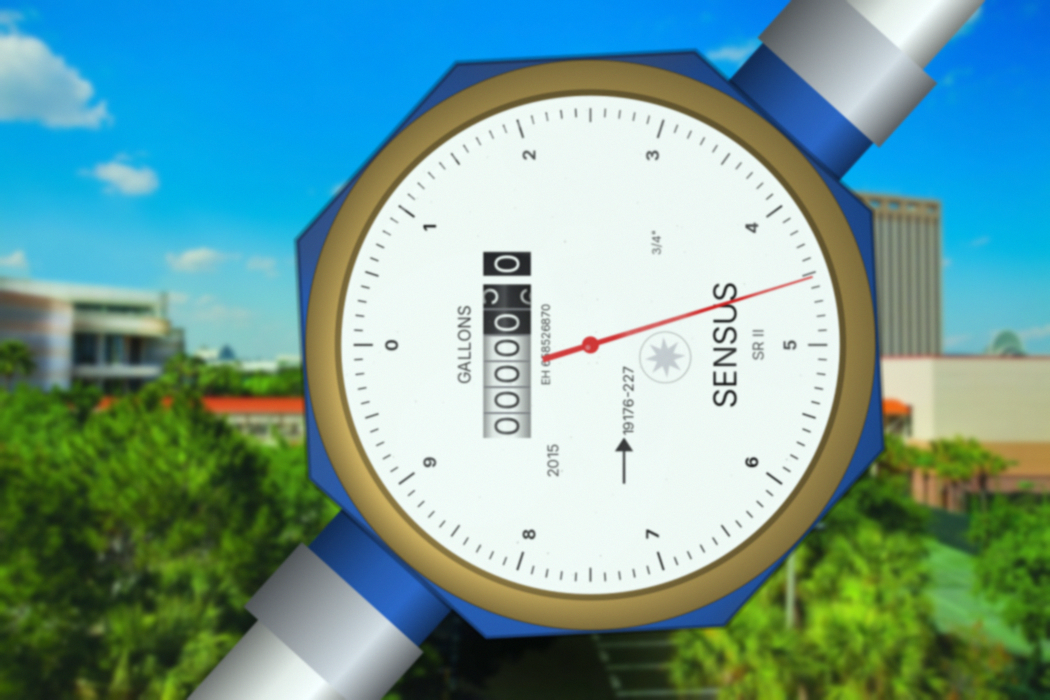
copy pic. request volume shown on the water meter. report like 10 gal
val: 54.5 gal
